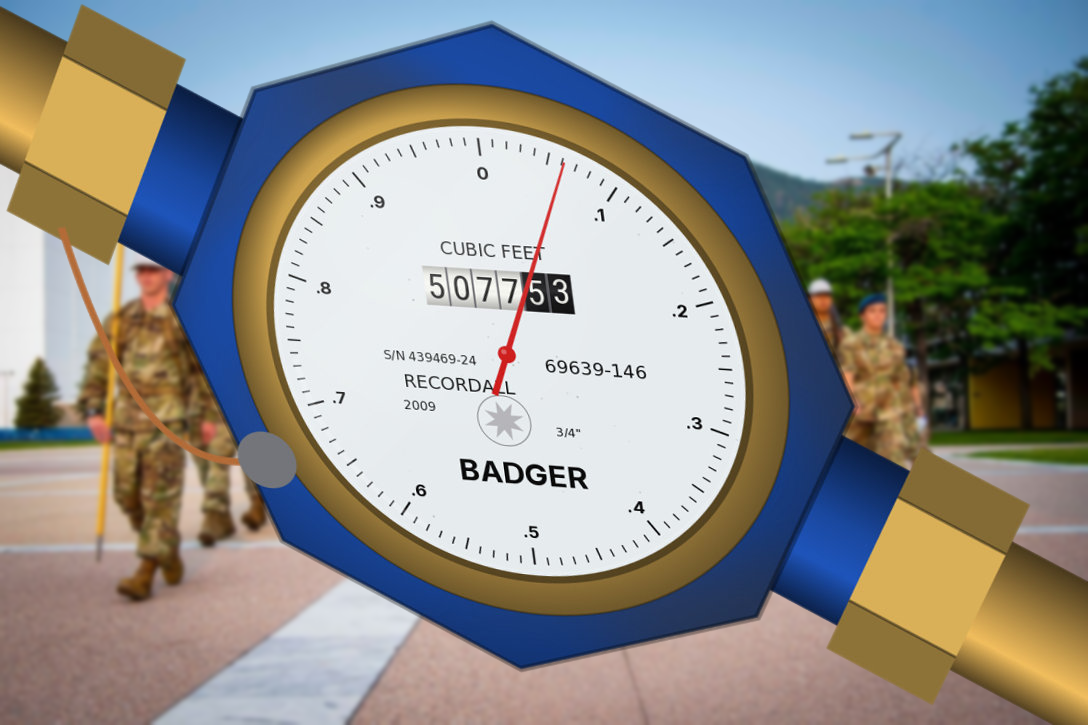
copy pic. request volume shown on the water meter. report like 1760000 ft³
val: 507753.06 ft³
